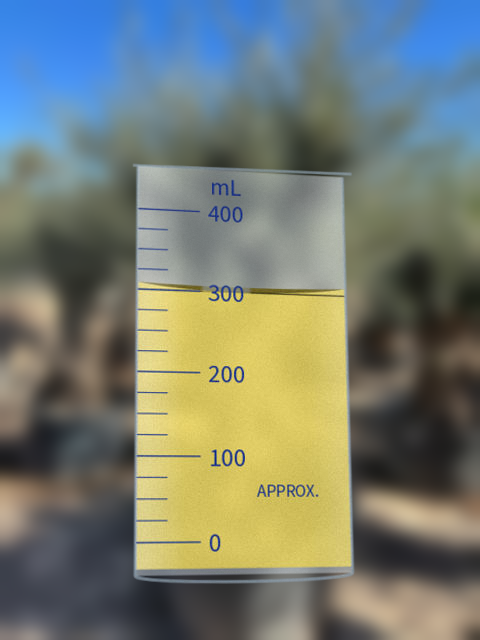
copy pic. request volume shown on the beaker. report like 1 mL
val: 300 mL
